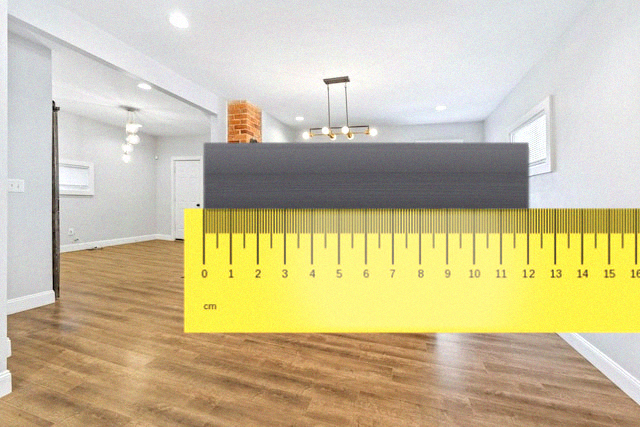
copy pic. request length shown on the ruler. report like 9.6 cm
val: 12 cm
